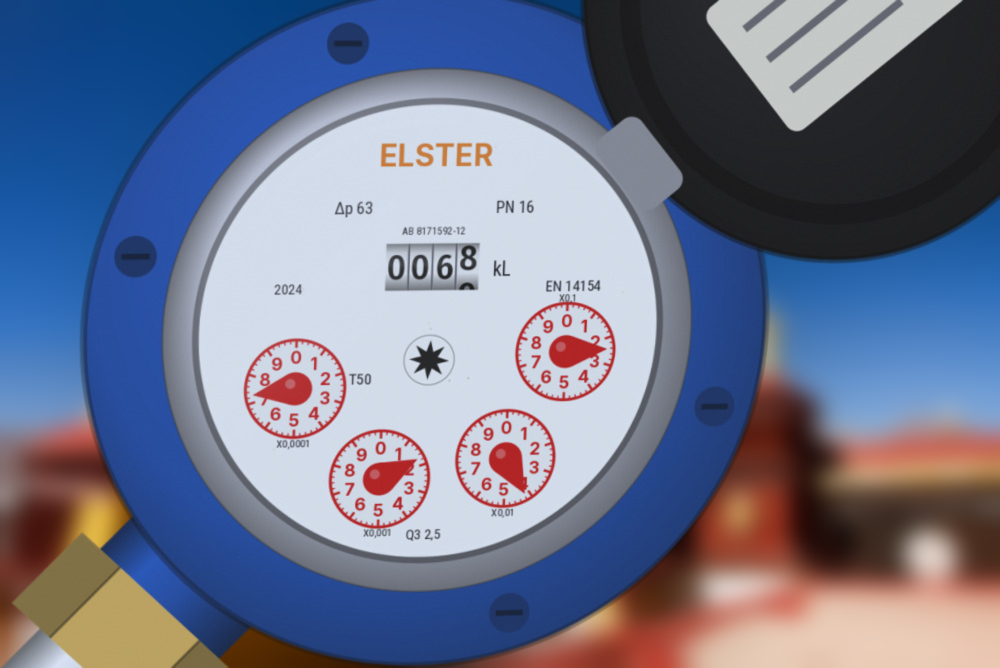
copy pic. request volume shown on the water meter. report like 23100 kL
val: 68.2417 kL
